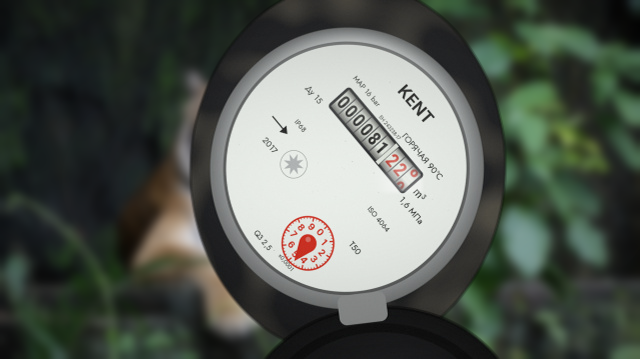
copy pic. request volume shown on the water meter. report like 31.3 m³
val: 81.2284 m³
